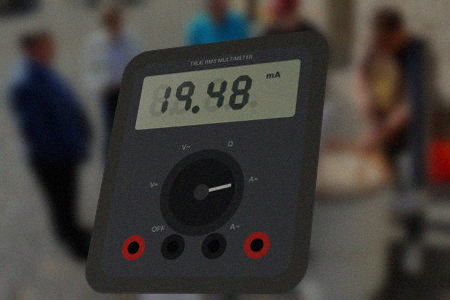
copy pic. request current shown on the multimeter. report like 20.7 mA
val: 19.48 mA
